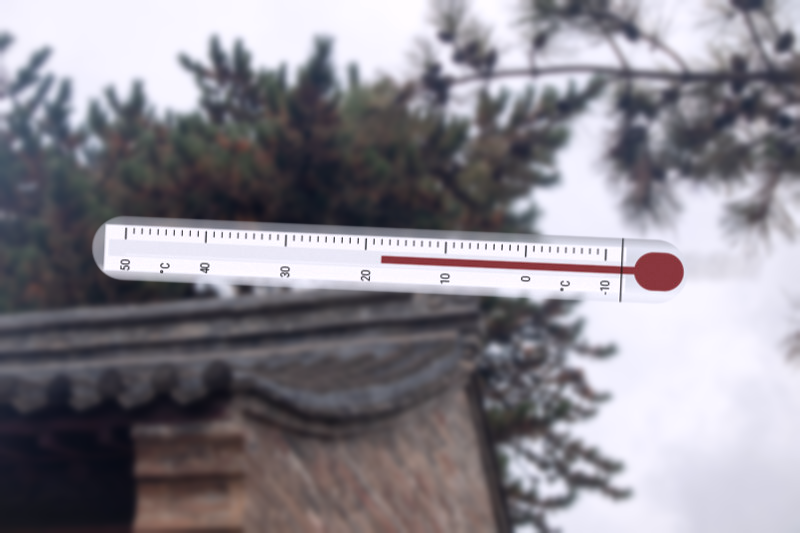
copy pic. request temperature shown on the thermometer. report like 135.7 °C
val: 18 °C
